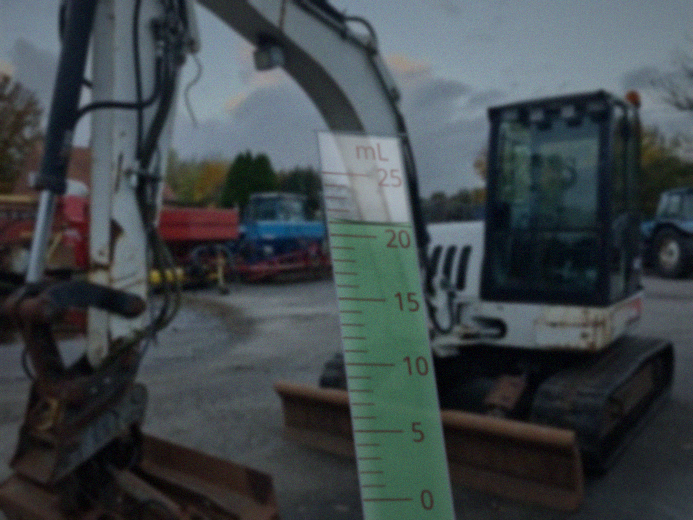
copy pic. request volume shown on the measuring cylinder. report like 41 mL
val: 21 mL
